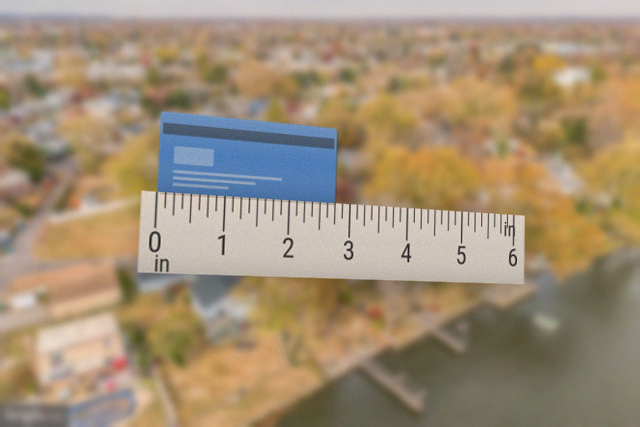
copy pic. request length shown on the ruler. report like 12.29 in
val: 2.75 in
